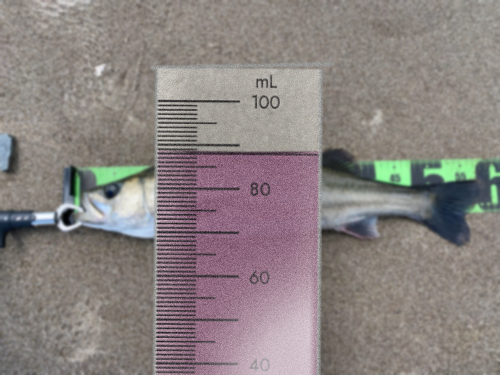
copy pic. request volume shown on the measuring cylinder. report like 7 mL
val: 88 mL
